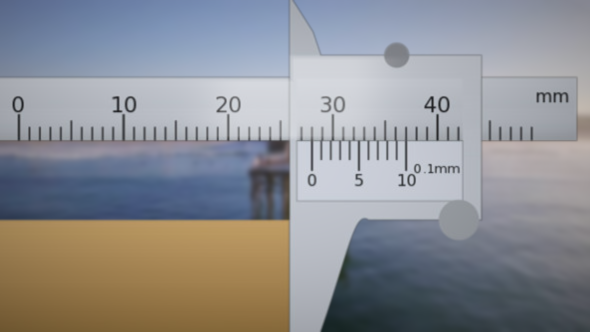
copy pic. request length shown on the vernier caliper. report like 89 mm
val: 28.0 mm
